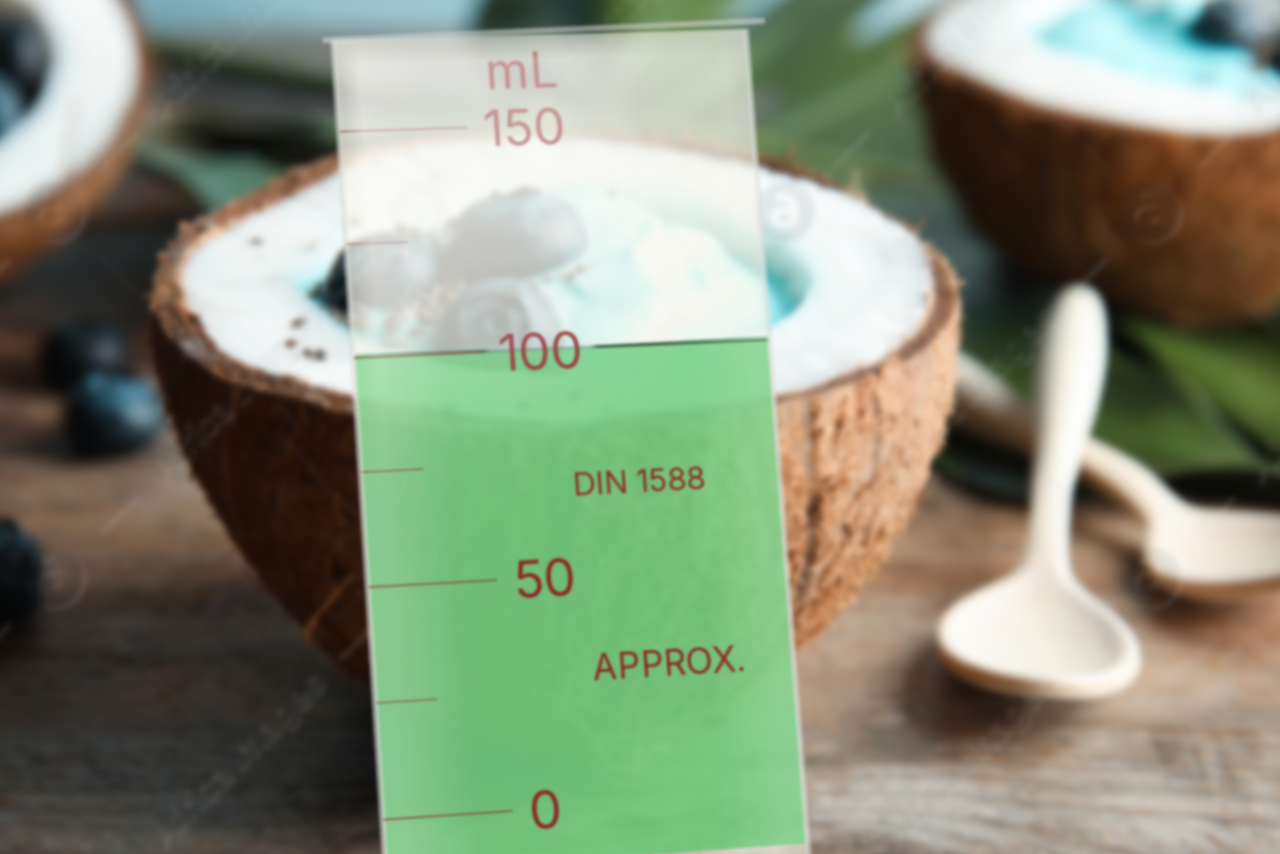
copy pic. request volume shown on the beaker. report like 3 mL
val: 100 mL
